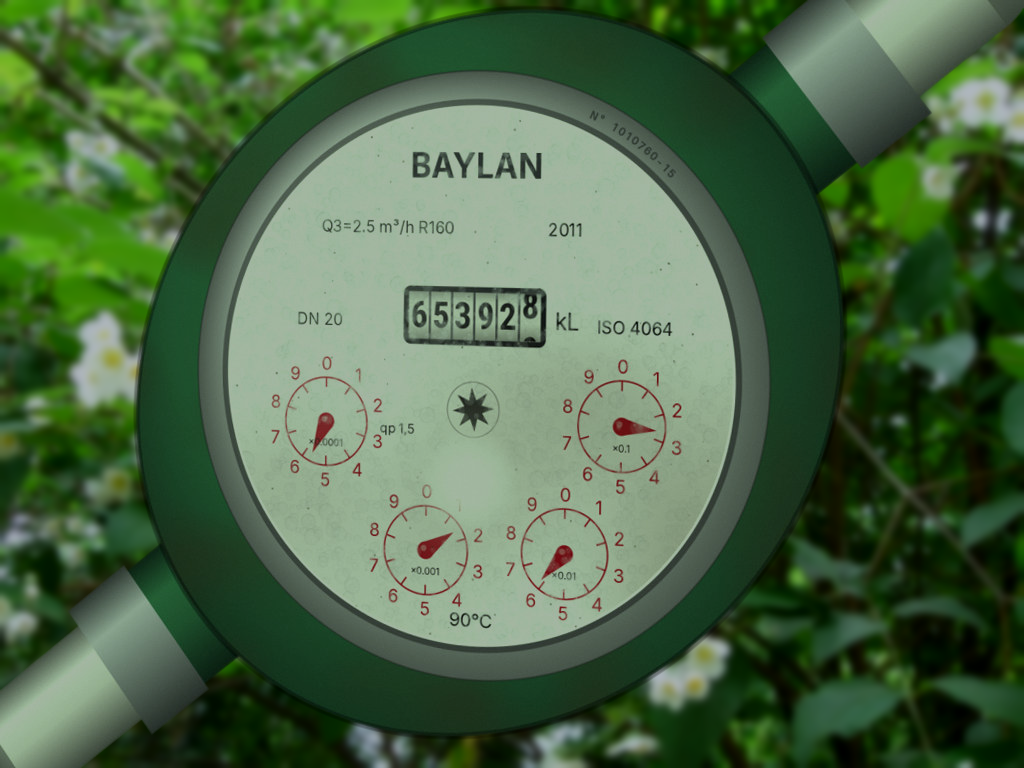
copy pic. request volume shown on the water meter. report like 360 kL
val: 653928.2615 kL
